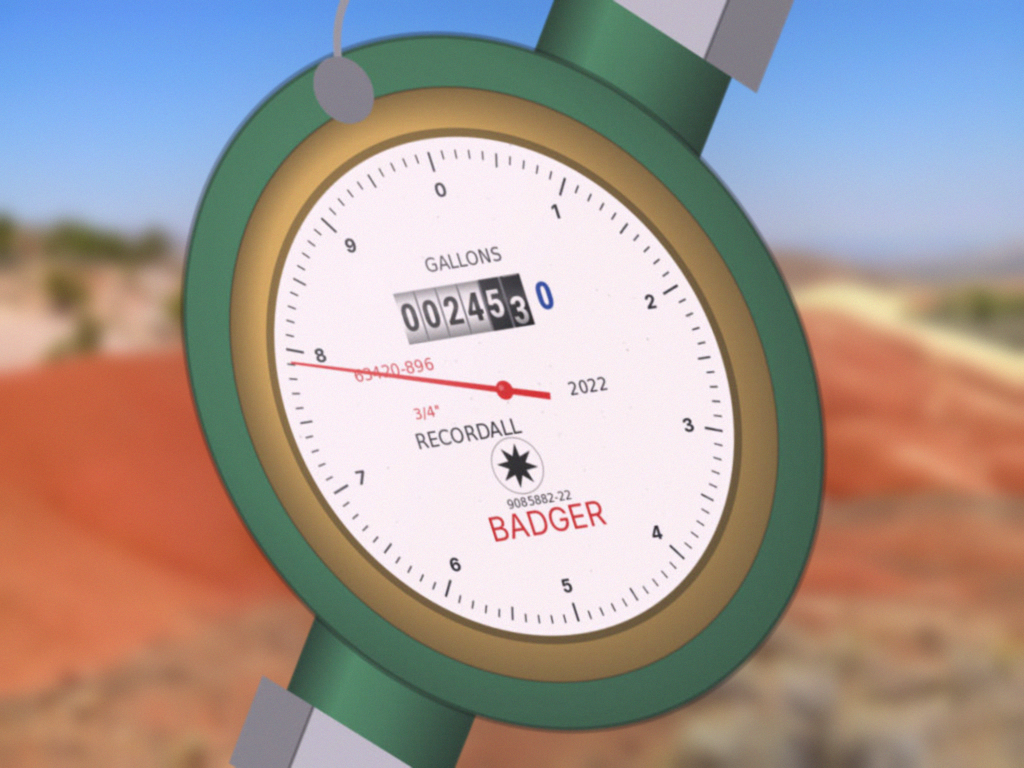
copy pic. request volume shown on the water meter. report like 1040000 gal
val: 24527.9 gal
